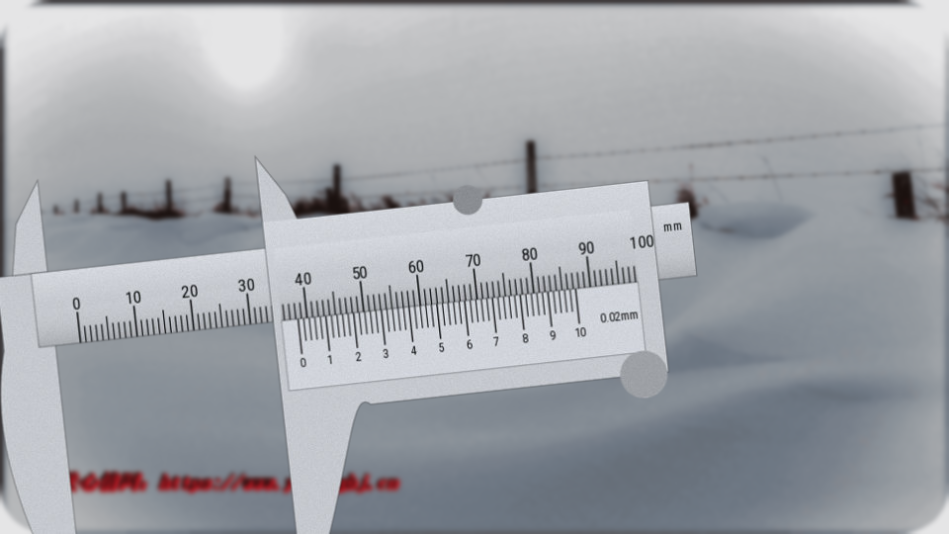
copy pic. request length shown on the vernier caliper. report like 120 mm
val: 38.4 mm
